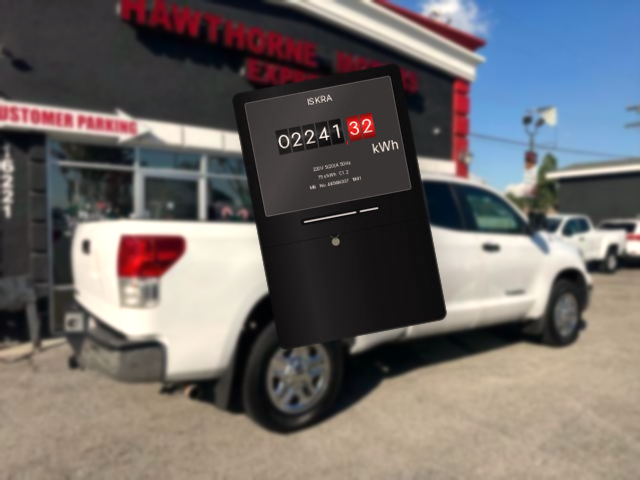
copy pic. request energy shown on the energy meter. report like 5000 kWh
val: 2241.32 kWh
